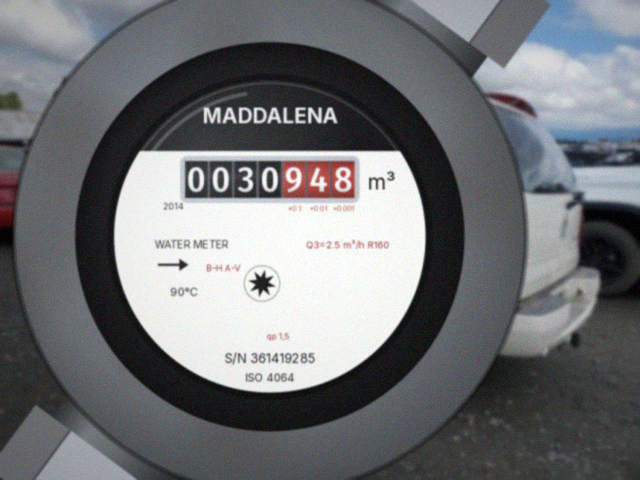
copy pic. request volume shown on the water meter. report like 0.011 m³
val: 30.948 m³
